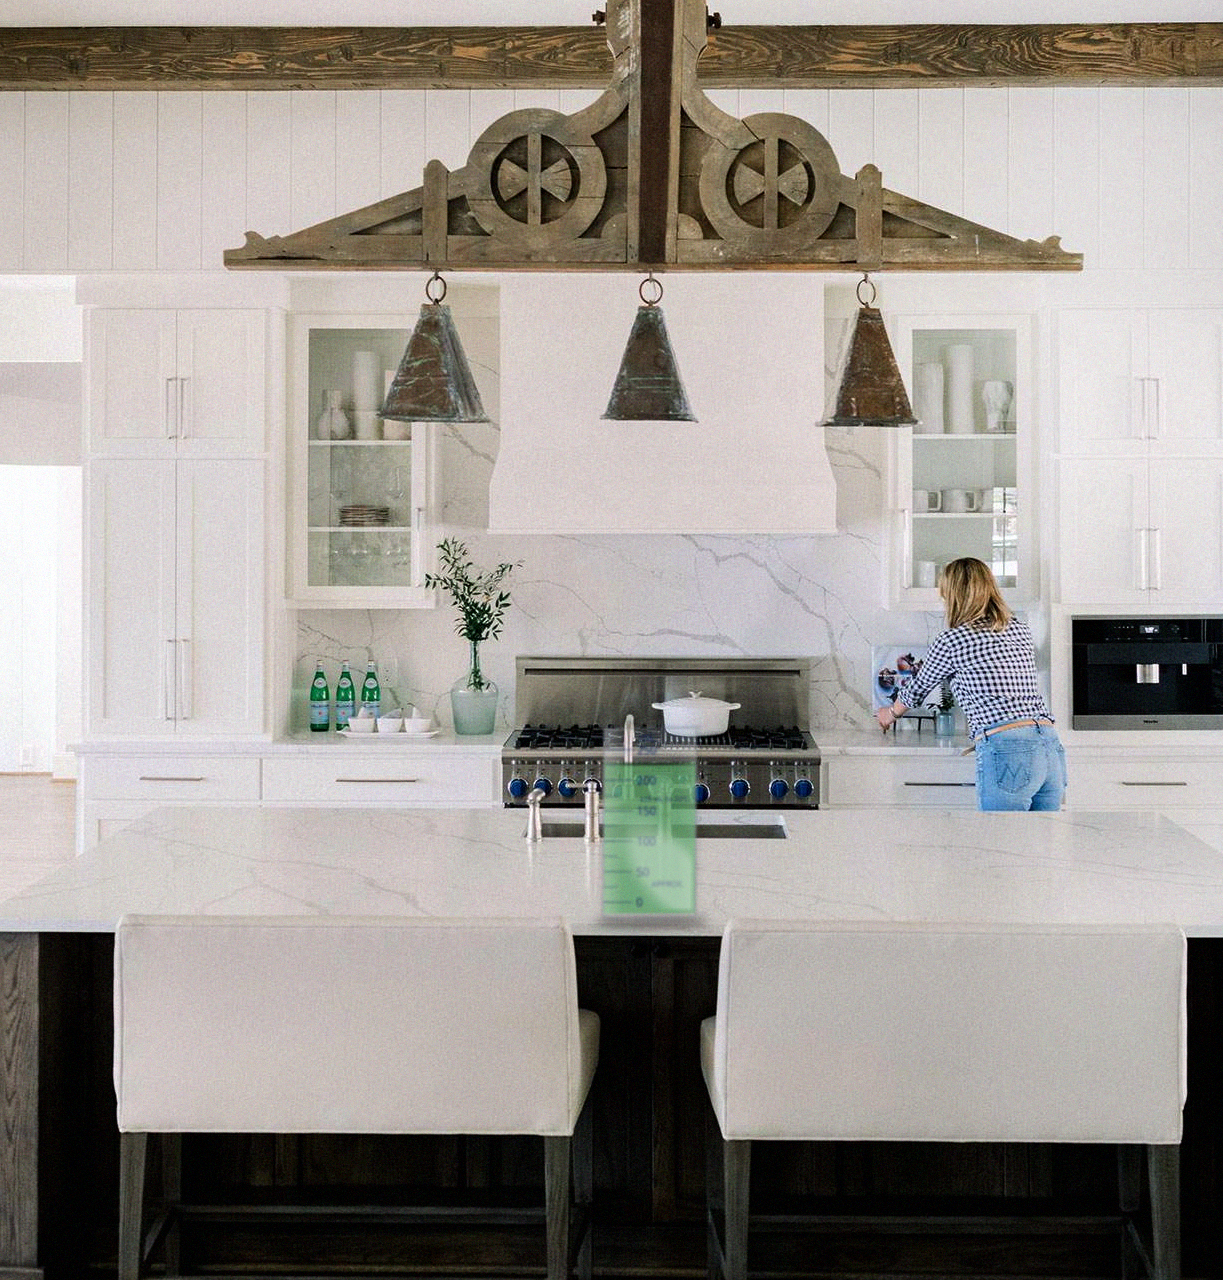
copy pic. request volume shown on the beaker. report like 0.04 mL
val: 225 mL
